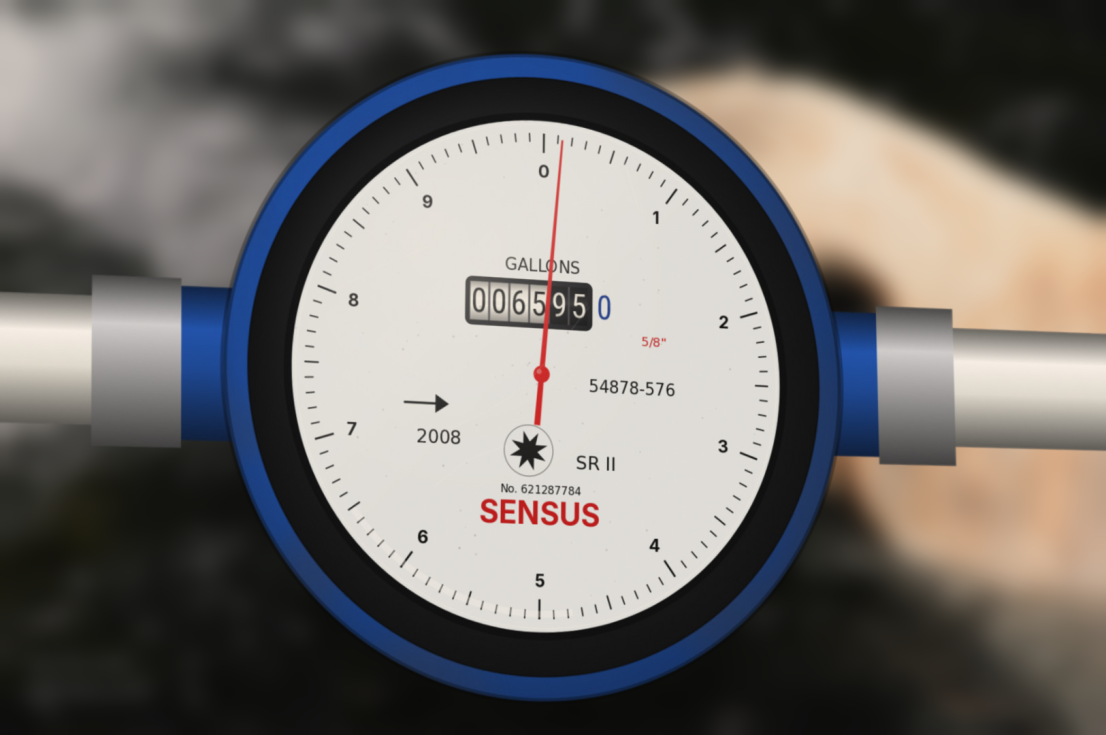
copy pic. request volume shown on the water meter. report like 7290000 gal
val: 65950.1 gal
